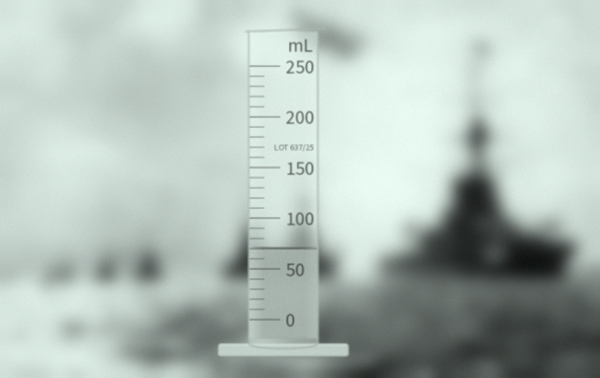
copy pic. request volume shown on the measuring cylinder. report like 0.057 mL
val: 70 mL
